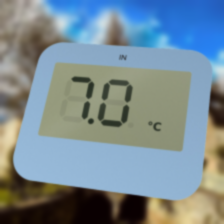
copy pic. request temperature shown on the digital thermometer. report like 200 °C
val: 7.0 °C
